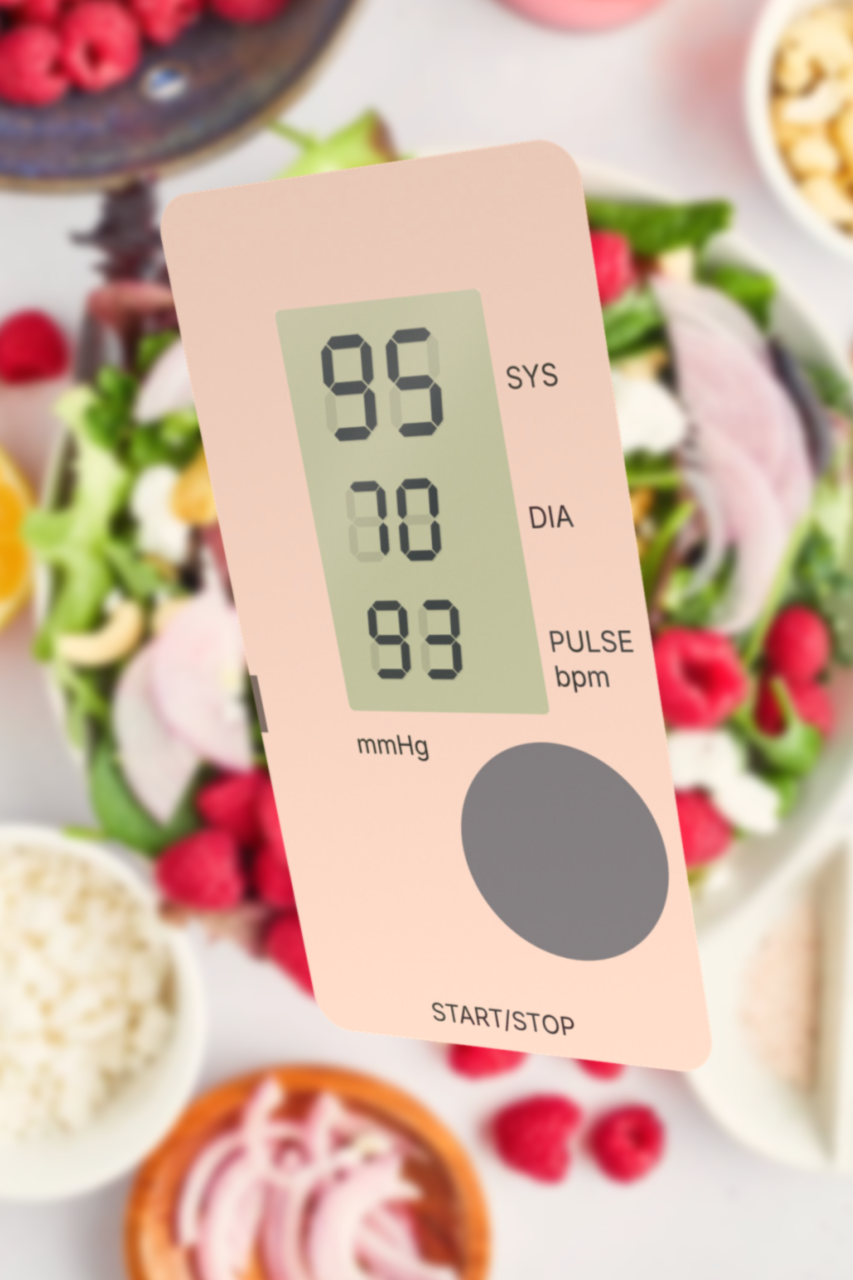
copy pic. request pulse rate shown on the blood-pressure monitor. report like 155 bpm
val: 93 bpm
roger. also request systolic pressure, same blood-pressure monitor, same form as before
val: 95 mmHg
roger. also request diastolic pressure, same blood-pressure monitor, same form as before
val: 70 mmHg
